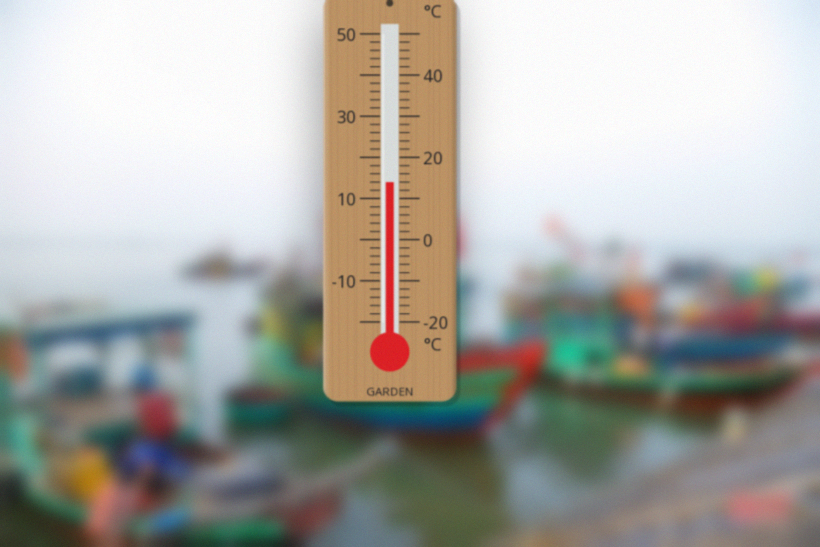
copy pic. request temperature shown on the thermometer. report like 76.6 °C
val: 14 °C
